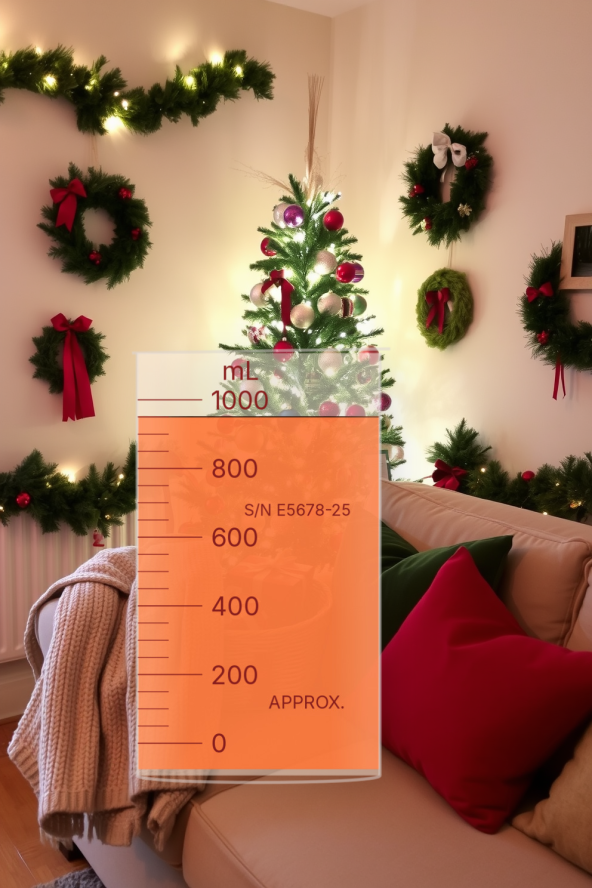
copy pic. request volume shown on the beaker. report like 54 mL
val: 950 mL
